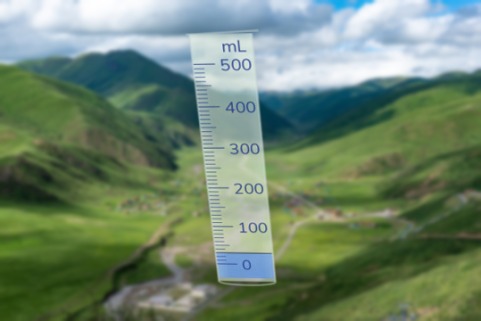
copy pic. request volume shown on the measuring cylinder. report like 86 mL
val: 30 mL
